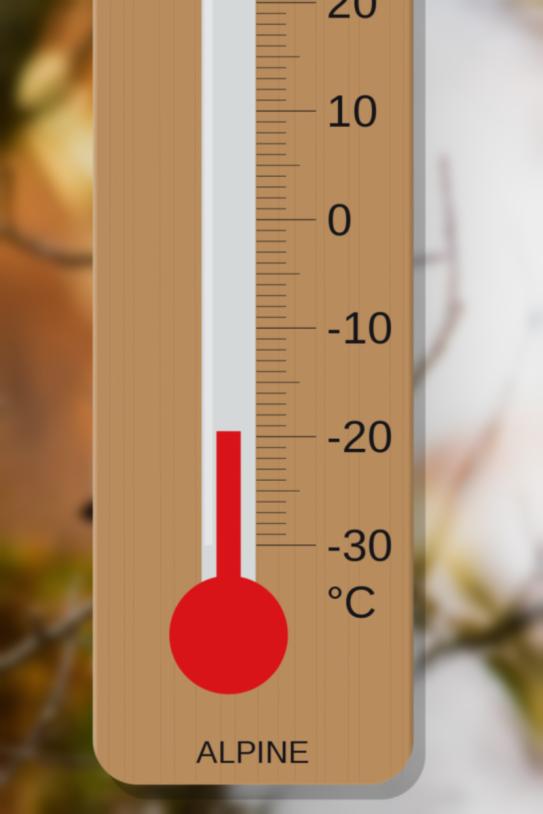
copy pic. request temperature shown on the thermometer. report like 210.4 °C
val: -19.5 °C
